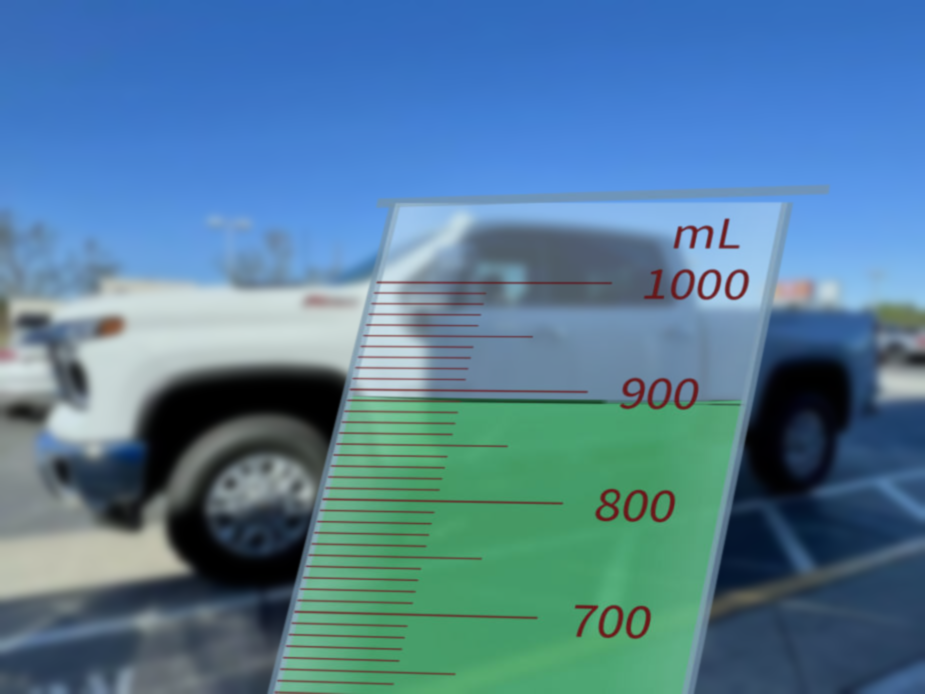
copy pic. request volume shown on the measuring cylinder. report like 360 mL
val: 890 mL
